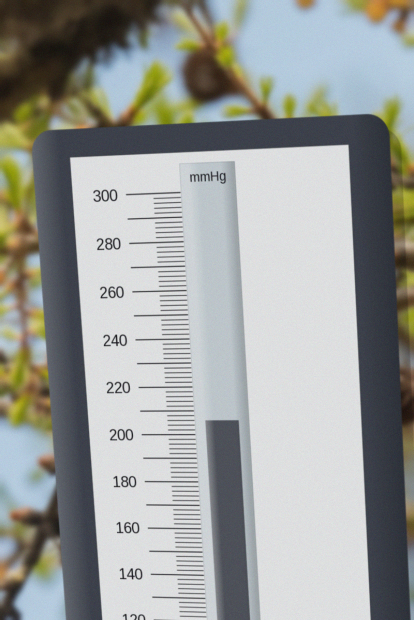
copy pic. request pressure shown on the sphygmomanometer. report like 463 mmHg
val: 206 mmHg
